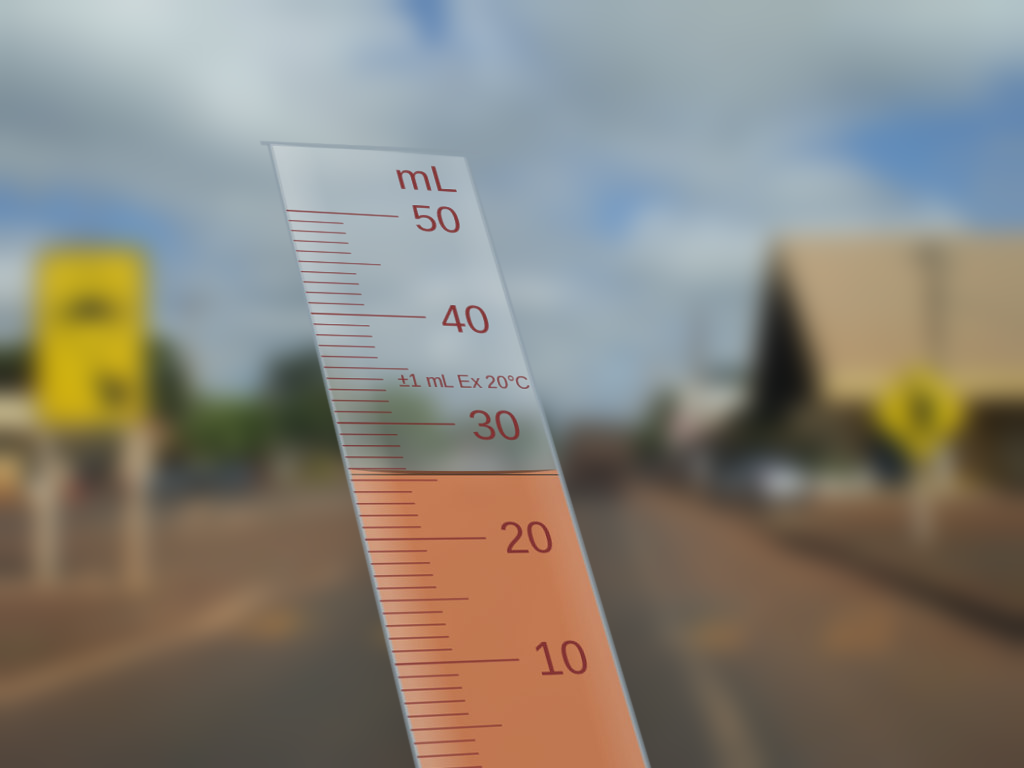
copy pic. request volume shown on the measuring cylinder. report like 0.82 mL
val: 25.5 mL
